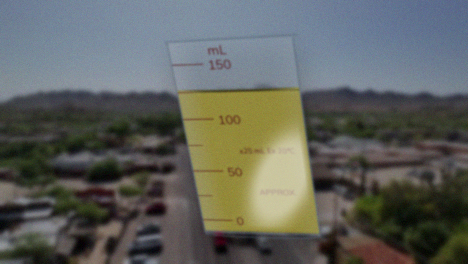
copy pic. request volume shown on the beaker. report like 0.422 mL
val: 125 mL
